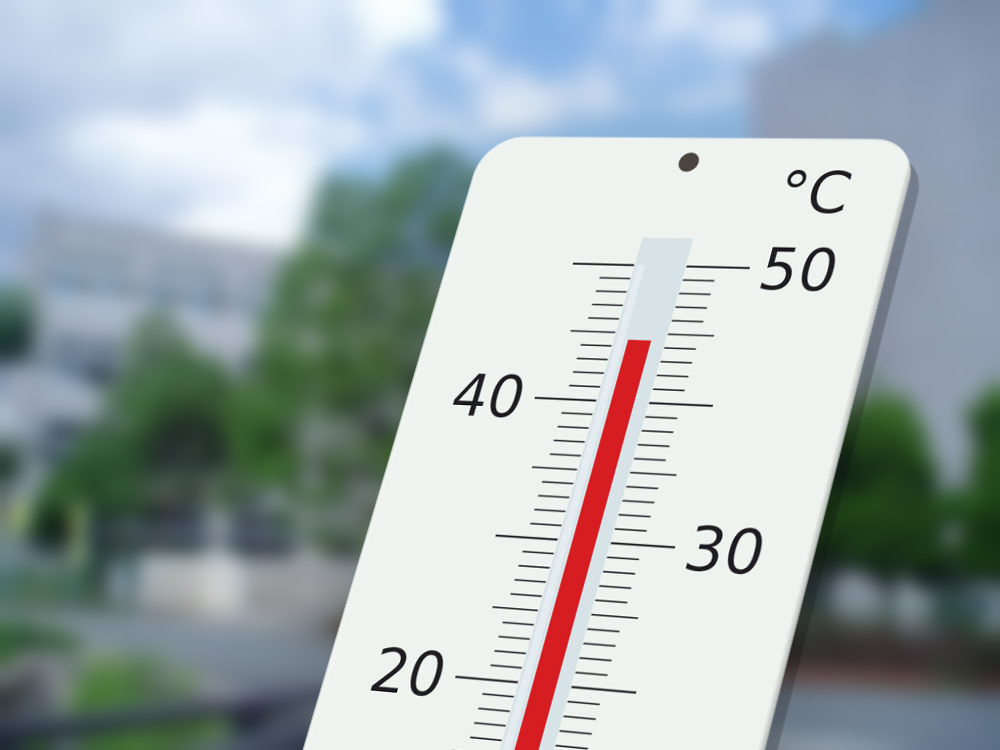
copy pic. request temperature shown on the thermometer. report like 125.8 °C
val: 44.5 °C
